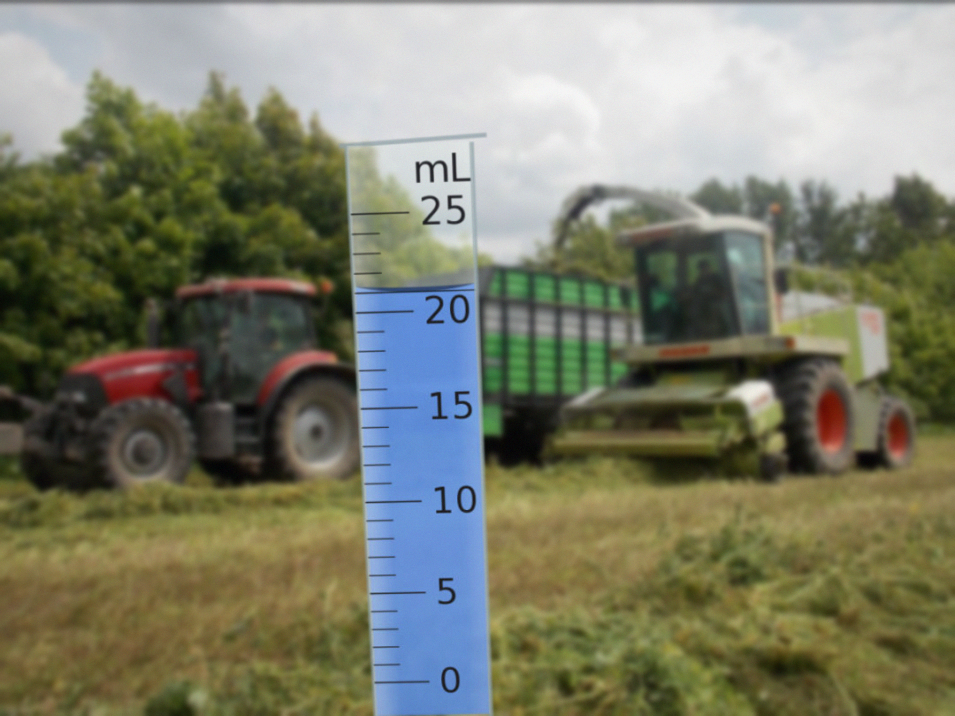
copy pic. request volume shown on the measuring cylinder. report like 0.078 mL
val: 21 mL
